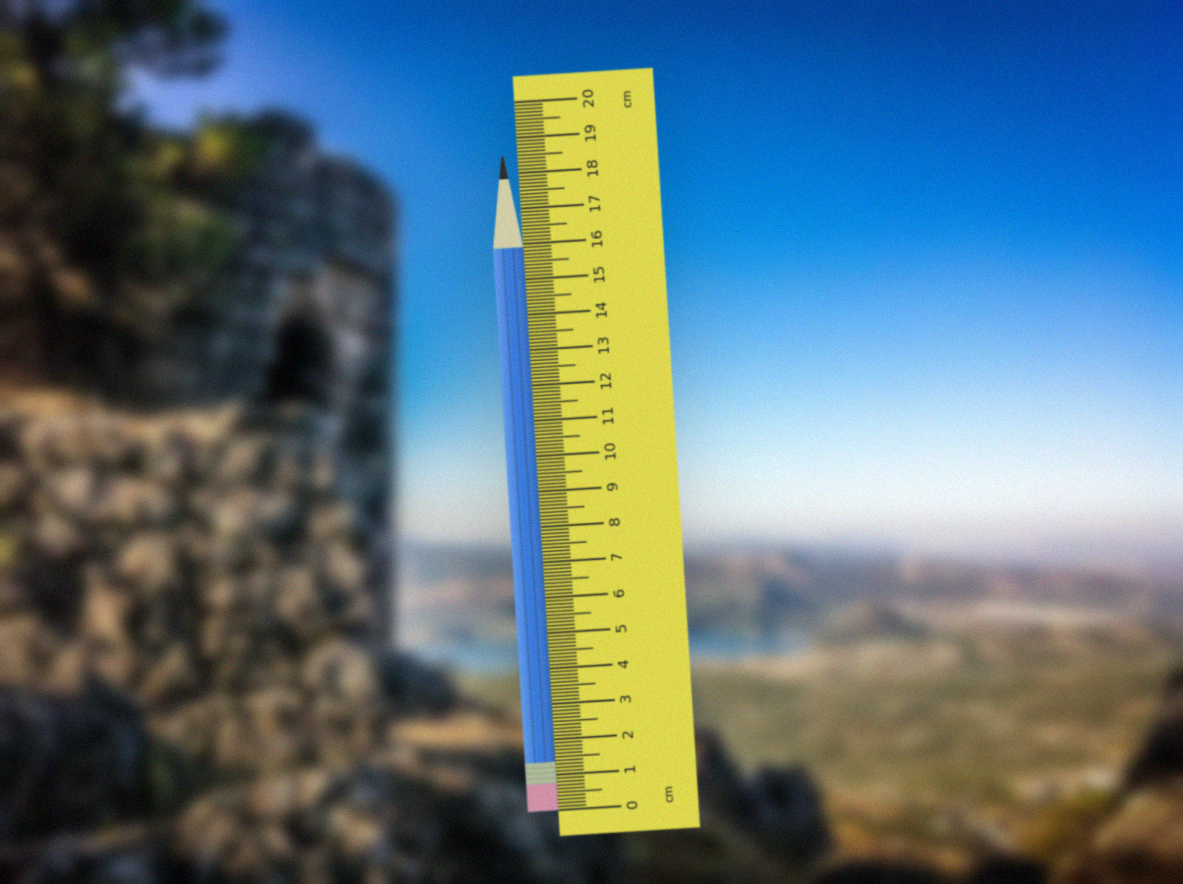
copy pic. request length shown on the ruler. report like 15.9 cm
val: 18.5 cm
